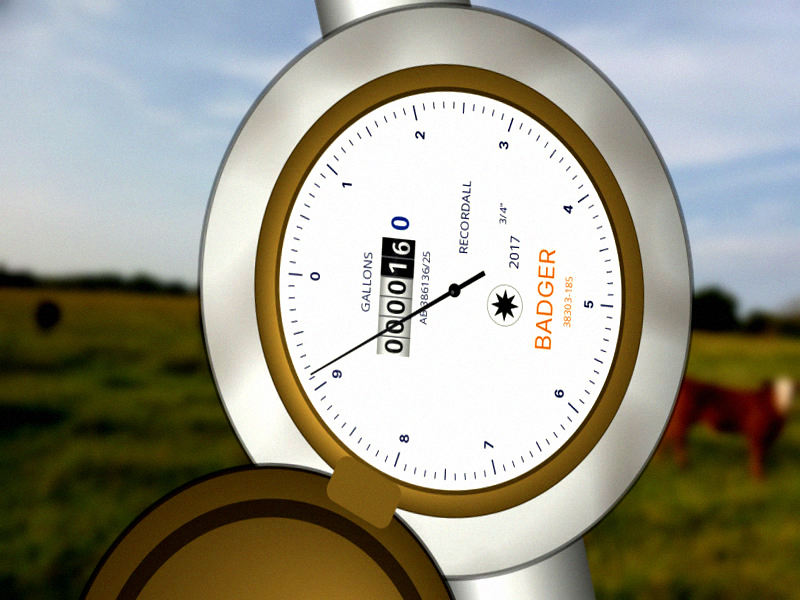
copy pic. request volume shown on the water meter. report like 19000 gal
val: 159.1 gal
